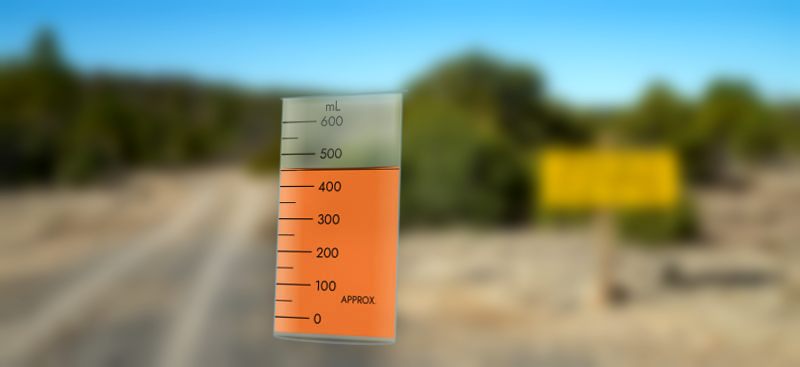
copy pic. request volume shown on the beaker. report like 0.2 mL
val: 450 mL
